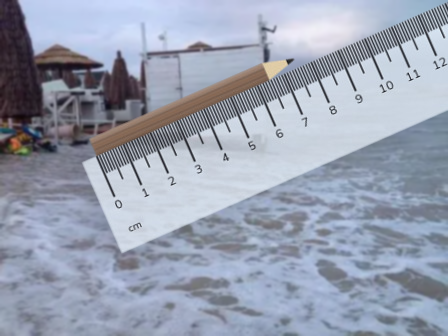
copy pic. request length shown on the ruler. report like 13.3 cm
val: 7.5 cm
